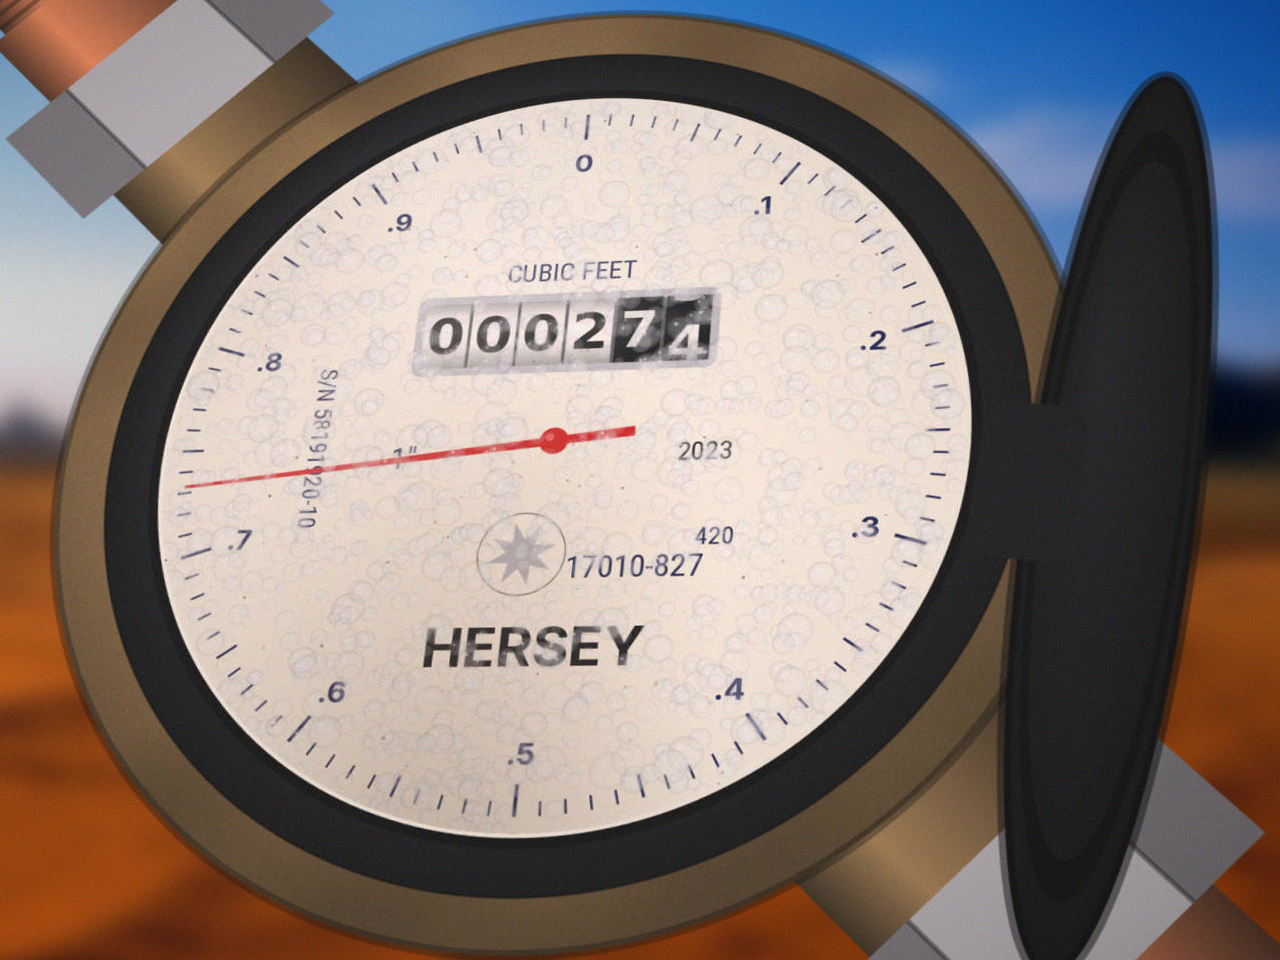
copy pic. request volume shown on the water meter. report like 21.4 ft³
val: 273.73 ft³
